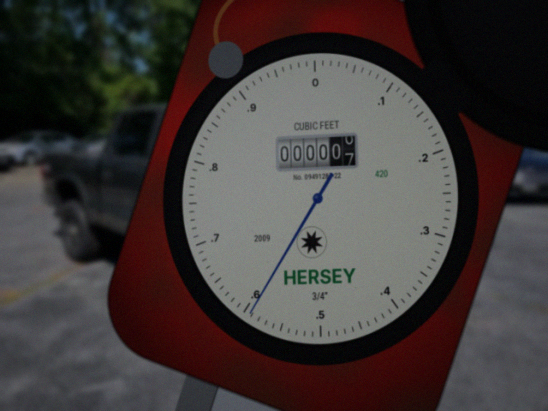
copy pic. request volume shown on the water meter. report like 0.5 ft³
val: 6.59 ft³
